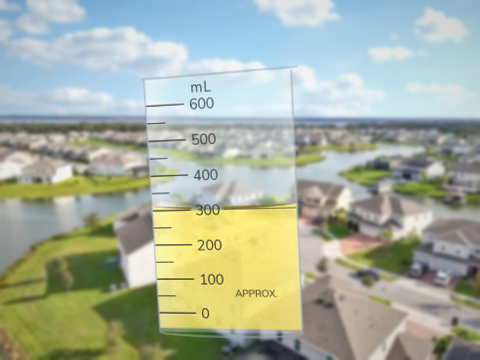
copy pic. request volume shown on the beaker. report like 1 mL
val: 300 mL
